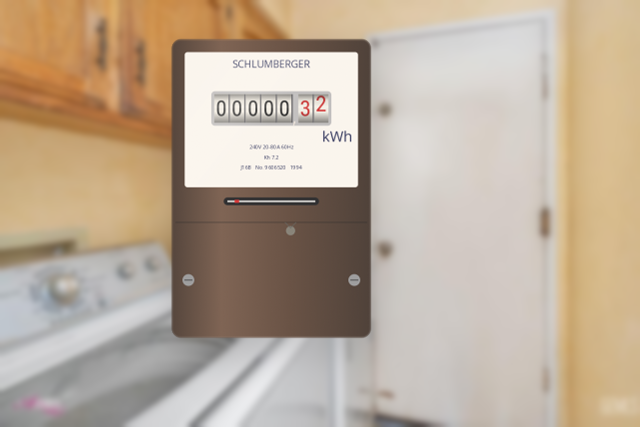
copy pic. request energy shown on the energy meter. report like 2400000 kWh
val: 0.32 kWh
